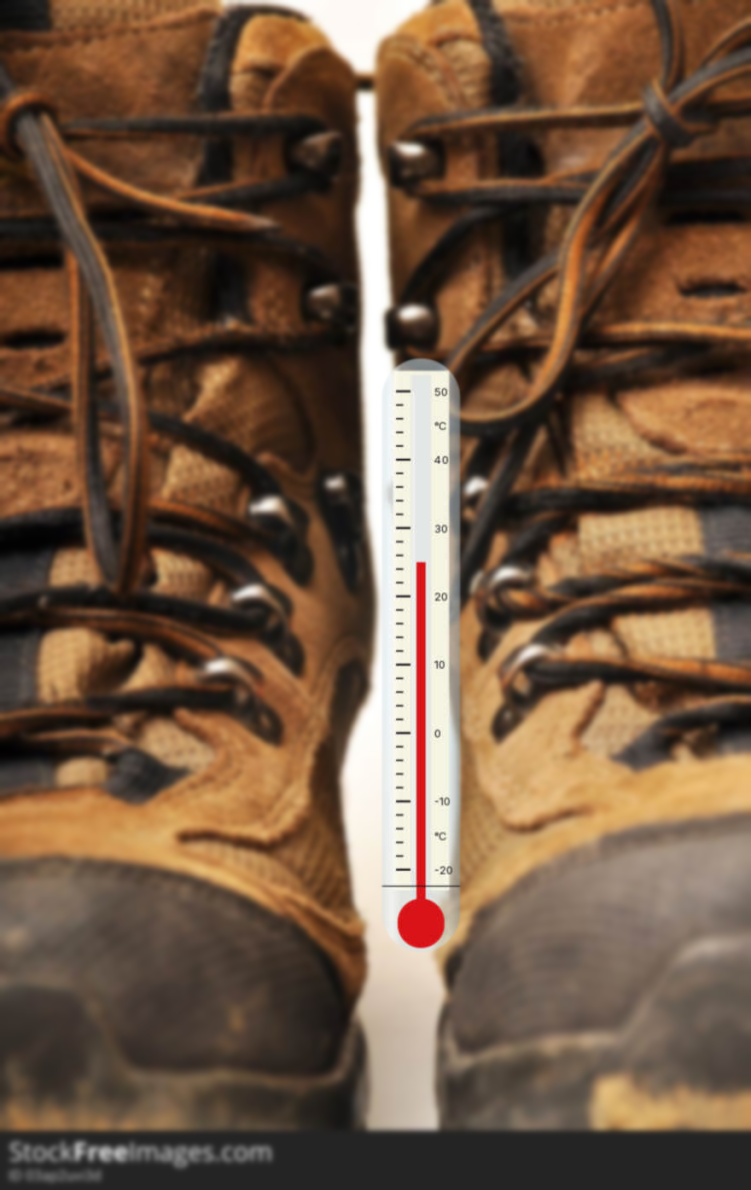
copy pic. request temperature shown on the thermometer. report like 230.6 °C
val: 25 °C
